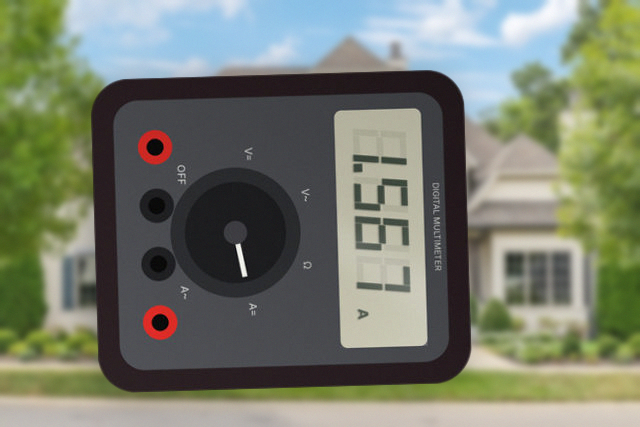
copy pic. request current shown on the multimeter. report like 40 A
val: 1.567 A
